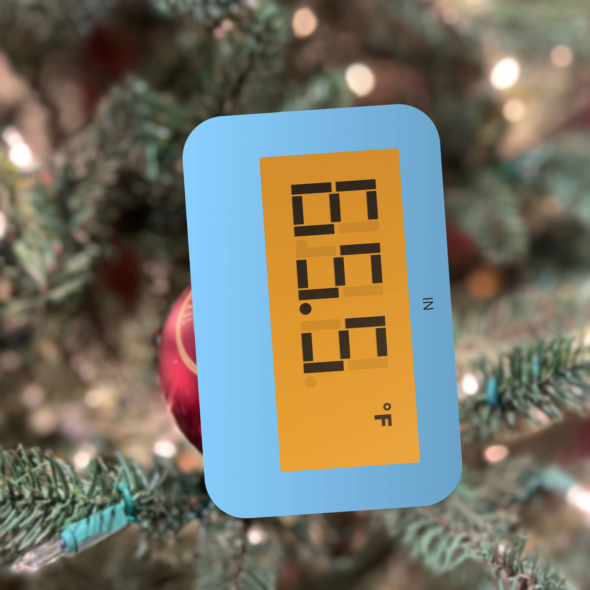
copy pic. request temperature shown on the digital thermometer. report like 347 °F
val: 65.5 °F
